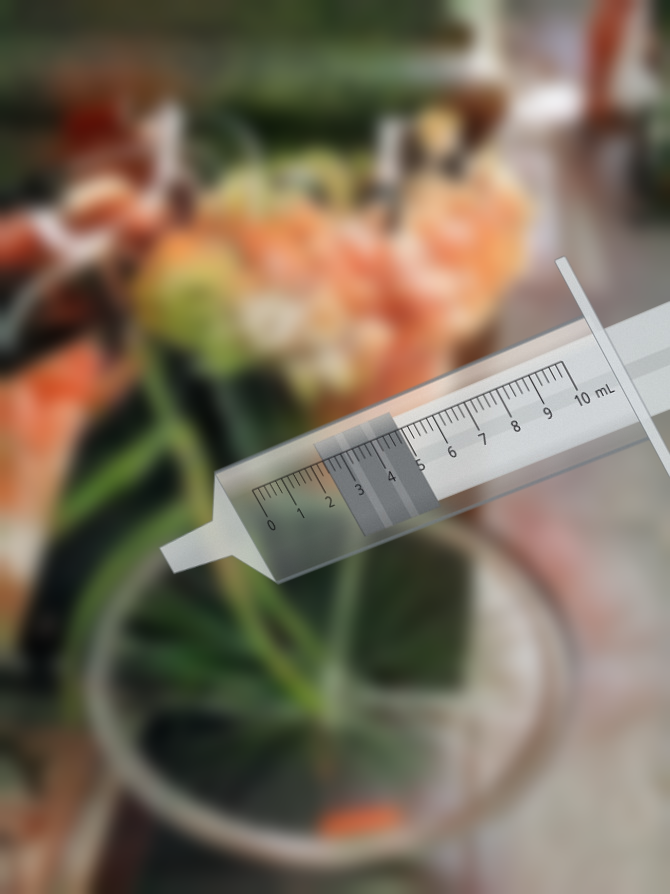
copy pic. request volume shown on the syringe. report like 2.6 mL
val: 2.4 mL
